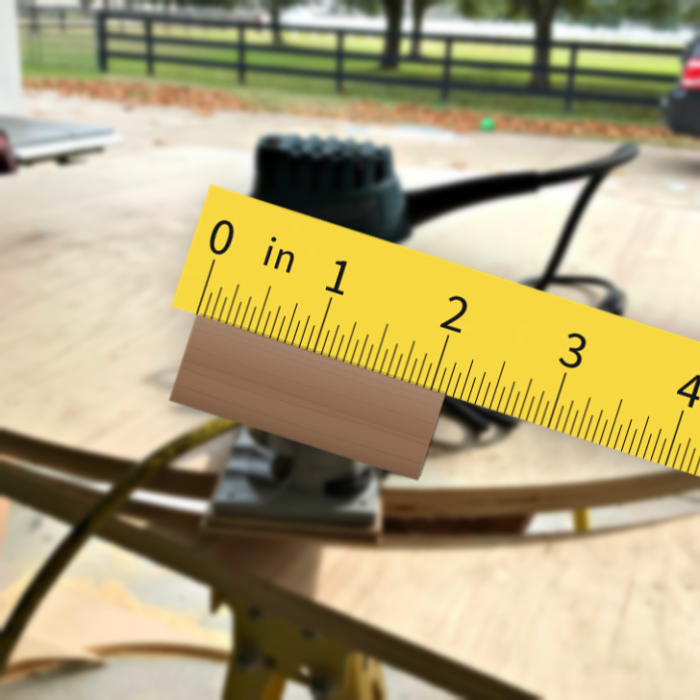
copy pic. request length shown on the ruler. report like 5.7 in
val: 2.125 in
